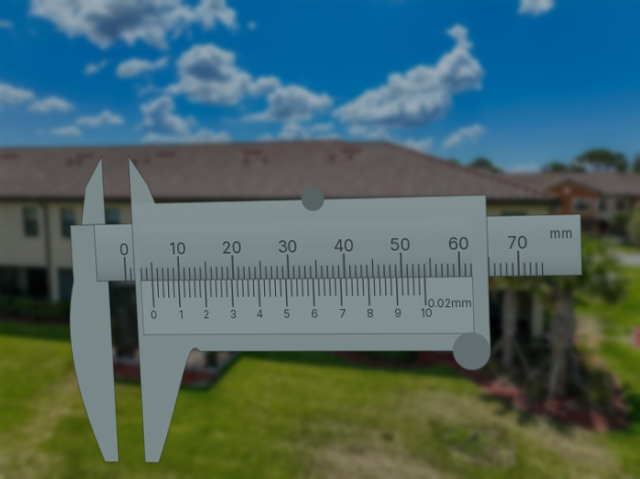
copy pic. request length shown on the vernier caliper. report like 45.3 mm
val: 5.0 mm
